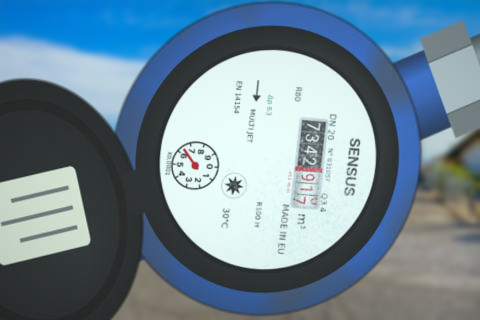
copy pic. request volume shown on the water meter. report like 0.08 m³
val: 7342.9166 m³
